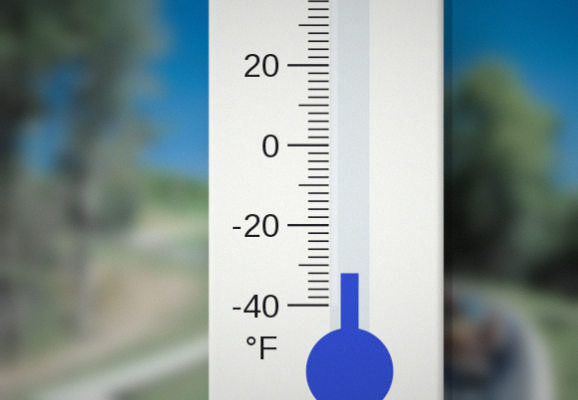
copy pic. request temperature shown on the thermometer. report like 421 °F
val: -32 °F
